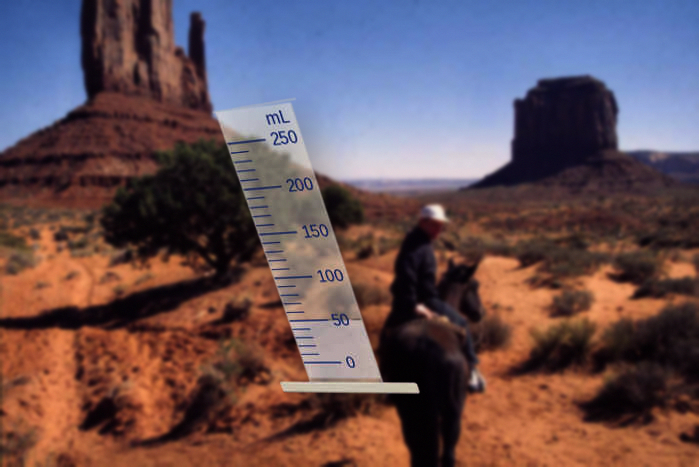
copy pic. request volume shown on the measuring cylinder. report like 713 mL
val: 50 mL
